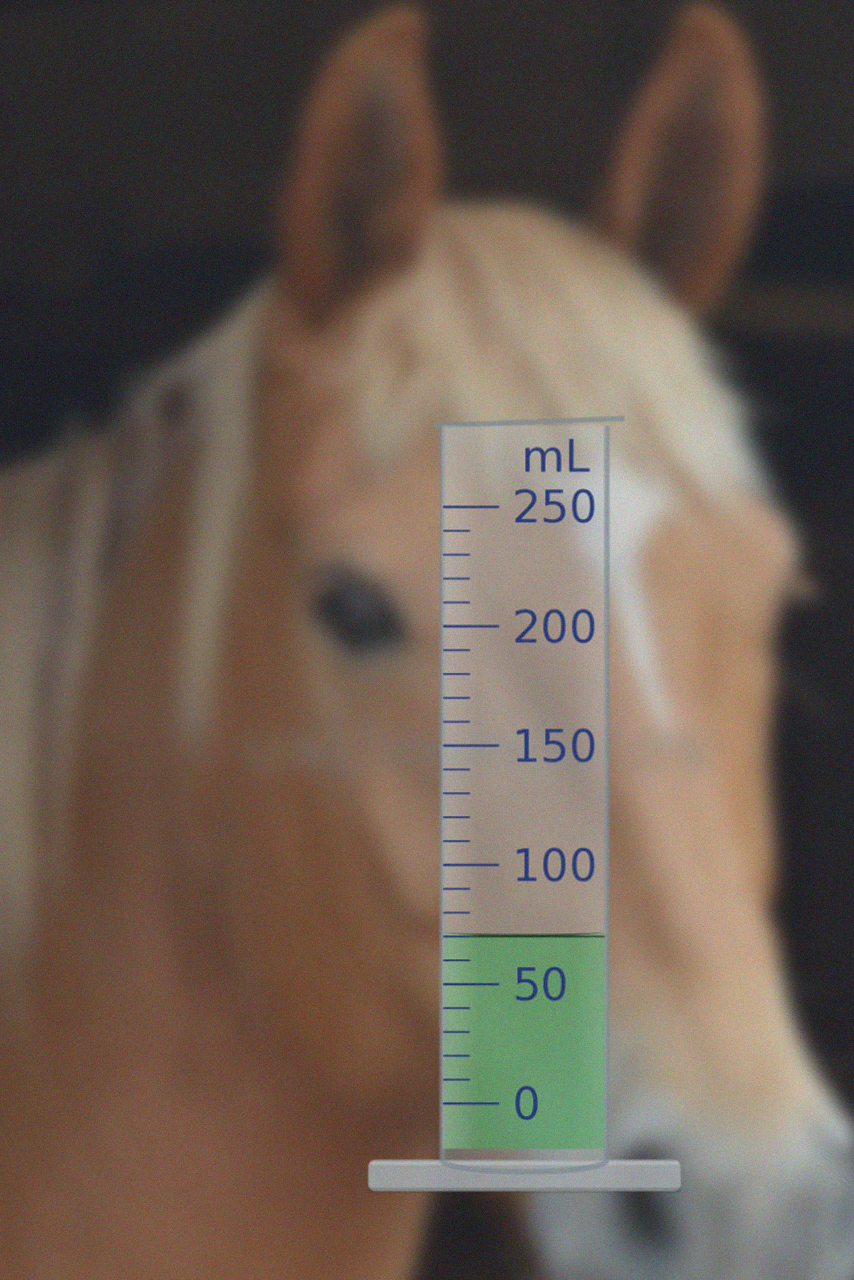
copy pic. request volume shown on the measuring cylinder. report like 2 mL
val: 70 mL
